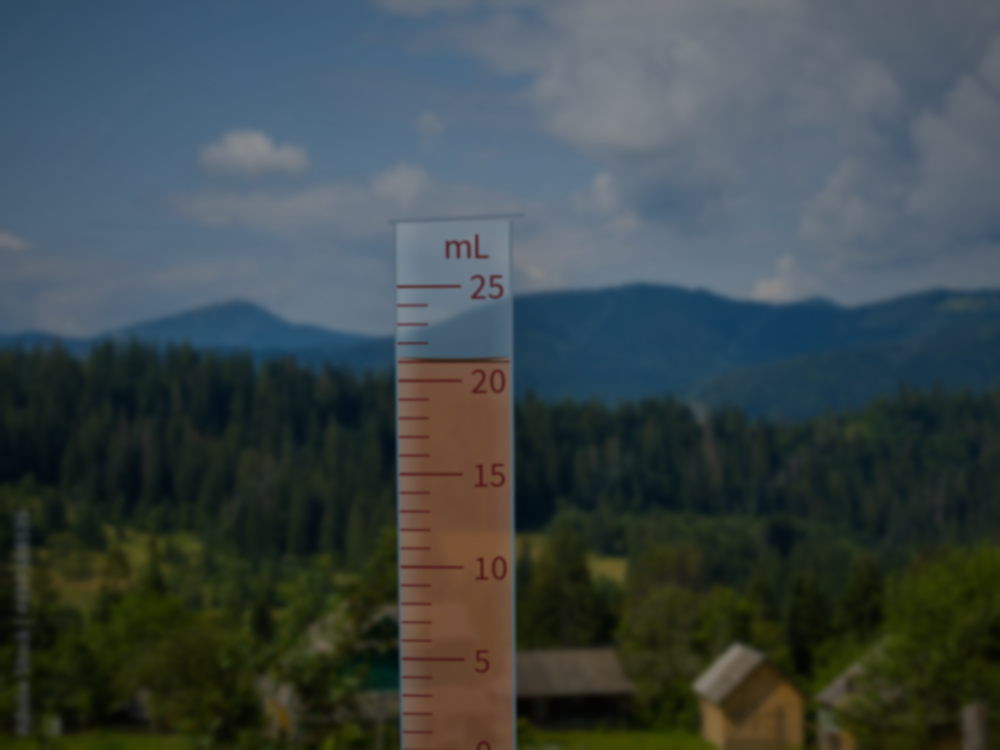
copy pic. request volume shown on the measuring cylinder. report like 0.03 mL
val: 21 mL
